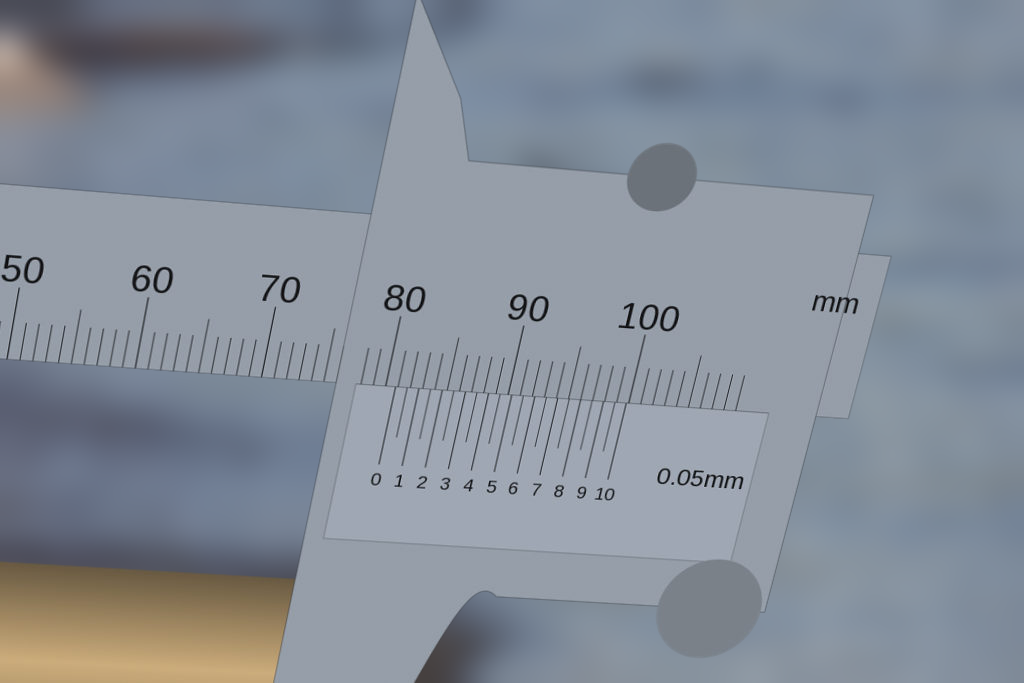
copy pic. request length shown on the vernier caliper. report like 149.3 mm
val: 80.8 mm
